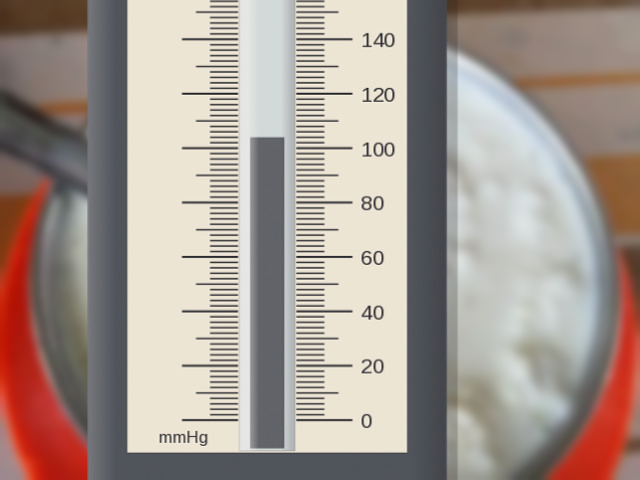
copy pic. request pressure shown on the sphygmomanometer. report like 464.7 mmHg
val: 104 mmHg
